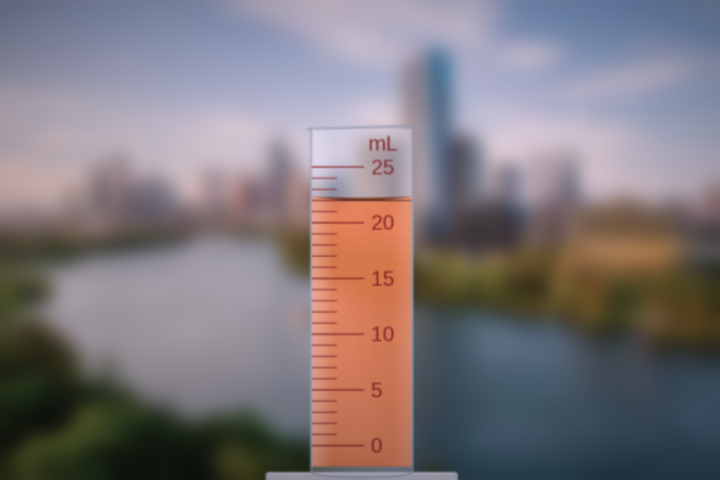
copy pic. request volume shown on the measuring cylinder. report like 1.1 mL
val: 22 mL
